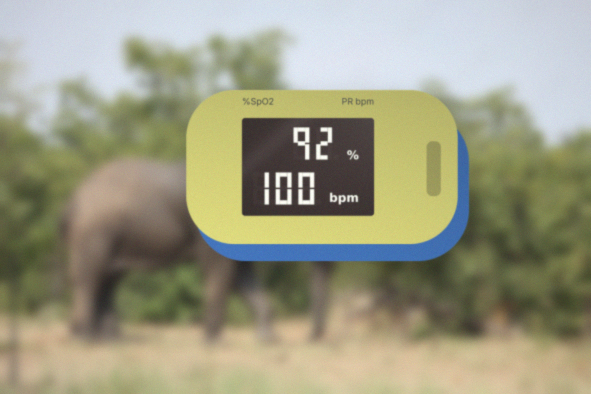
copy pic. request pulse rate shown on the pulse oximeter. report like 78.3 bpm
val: 100 bpm
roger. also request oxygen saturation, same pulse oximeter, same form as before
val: 92 %
